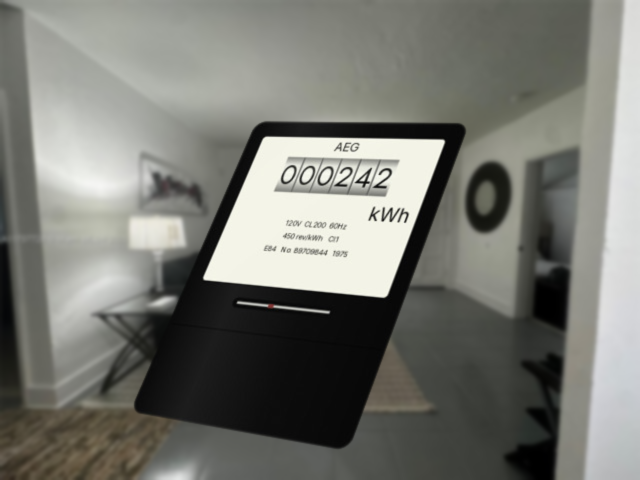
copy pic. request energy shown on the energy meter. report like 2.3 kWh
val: 242 kWh
